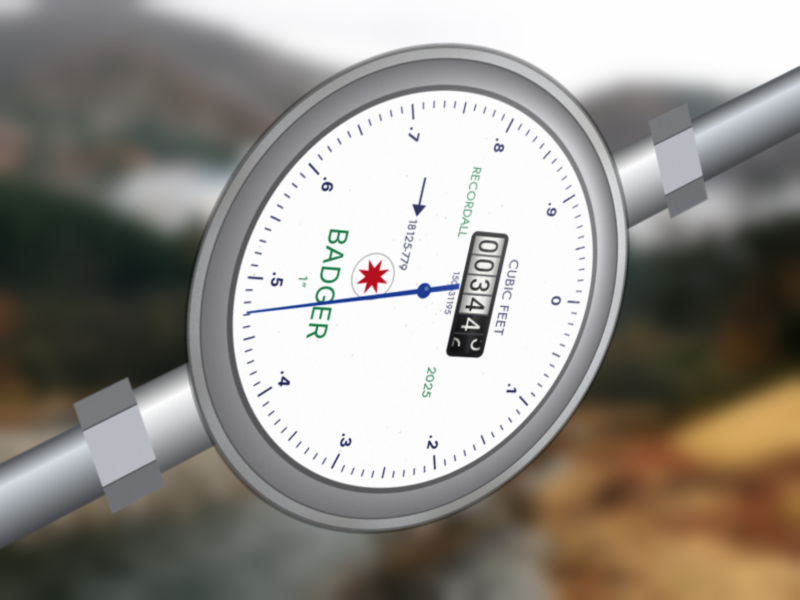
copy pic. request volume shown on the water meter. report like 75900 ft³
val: 3445.47 ft³
